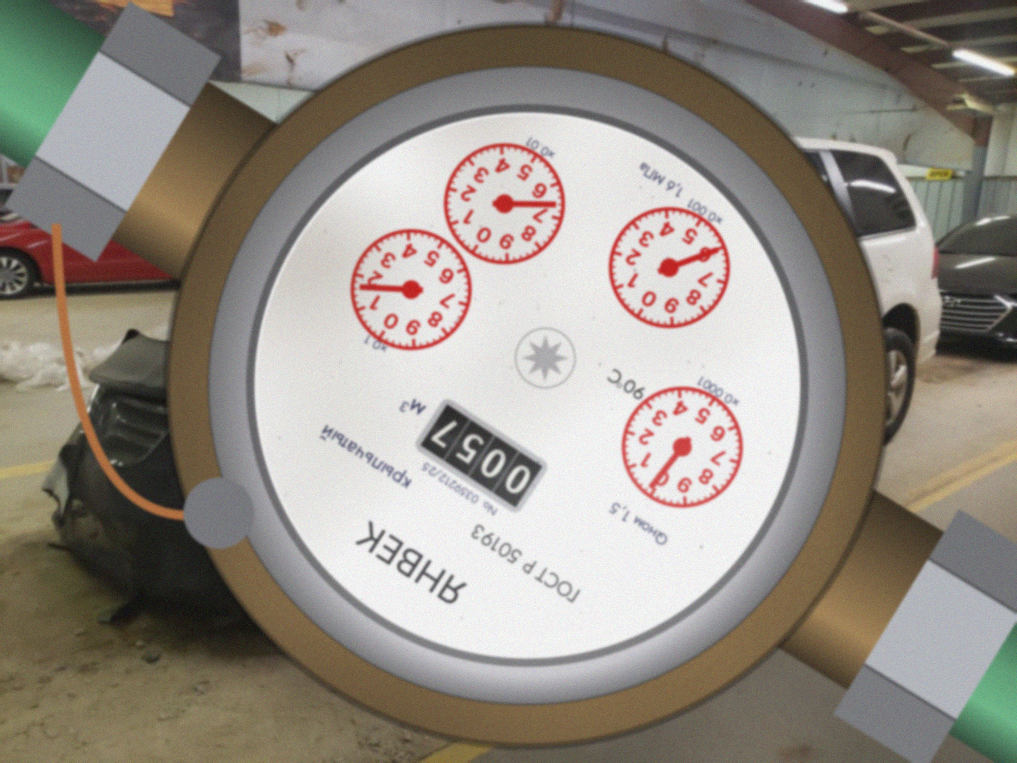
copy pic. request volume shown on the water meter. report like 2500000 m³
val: 57.1660 m³
